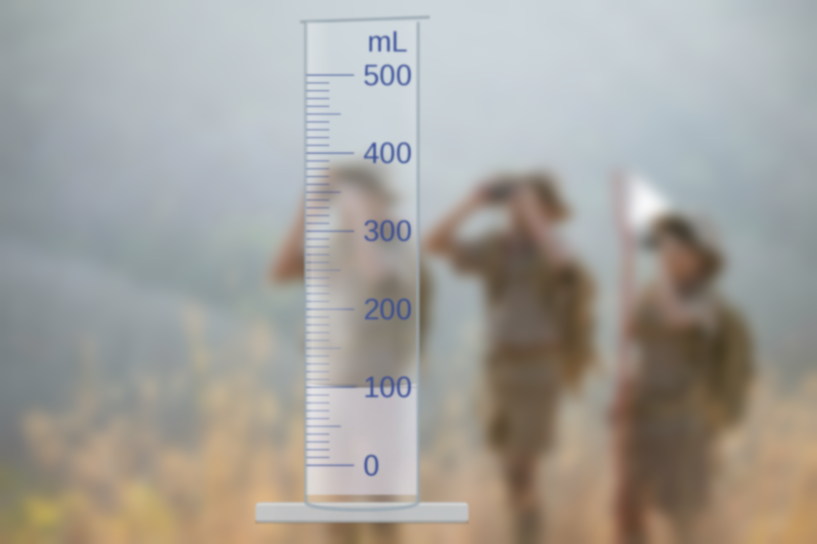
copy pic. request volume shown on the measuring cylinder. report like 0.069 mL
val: 100 mL
